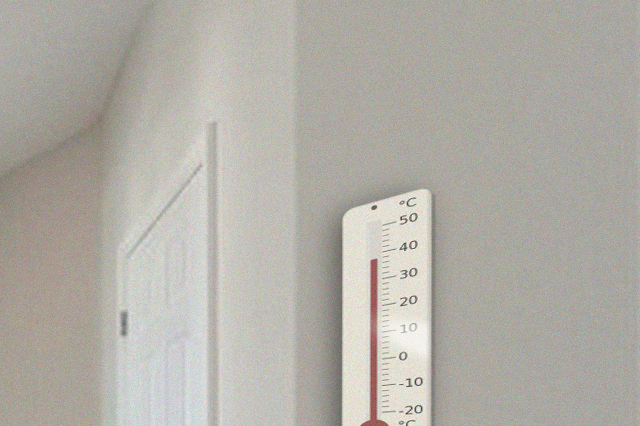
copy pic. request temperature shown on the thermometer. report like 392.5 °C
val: 38 °C
